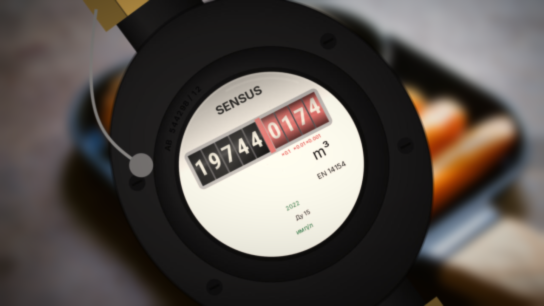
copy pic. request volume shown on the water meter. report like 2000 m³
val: 19744.0174 m³
